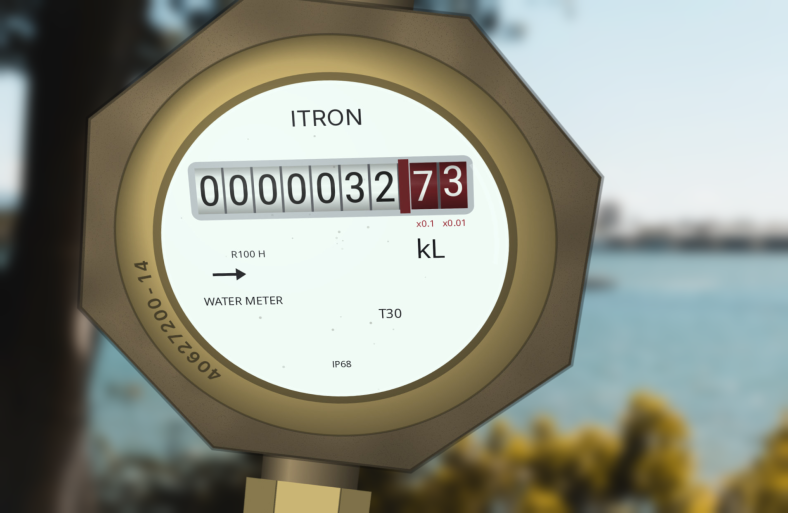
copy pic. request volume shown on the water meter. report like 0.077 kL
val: 32.73 kL
